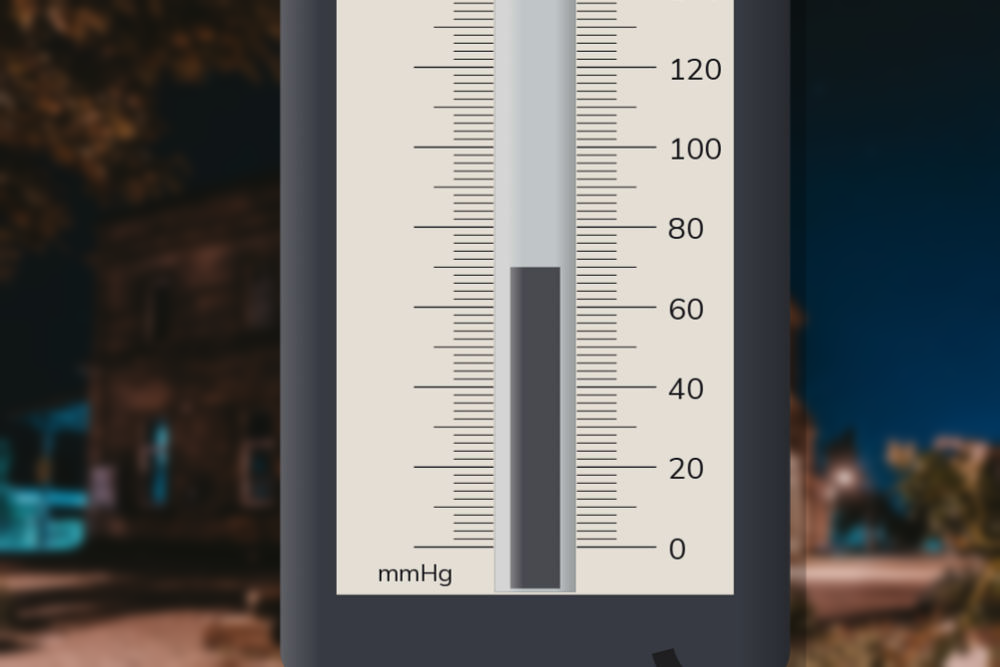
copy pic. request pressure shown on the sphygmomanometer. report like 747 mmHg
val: 70 mmHg
